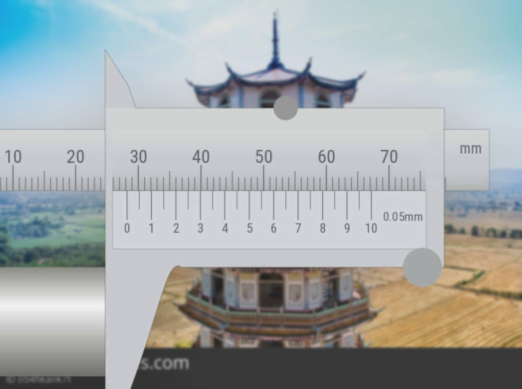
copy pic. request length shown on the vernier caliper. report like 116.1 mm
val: 28.2 mm
